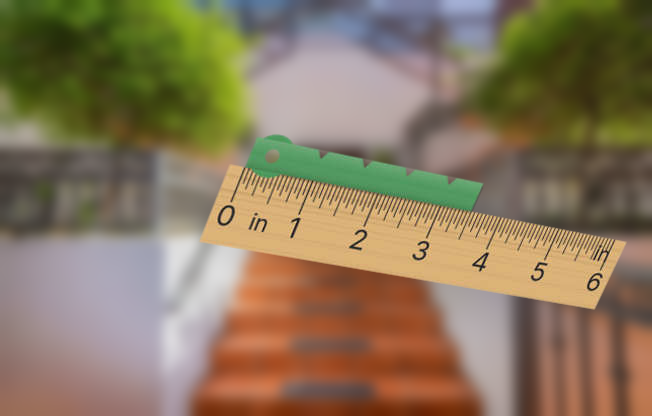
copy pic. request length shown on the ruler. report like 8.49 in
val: 3.5 in
